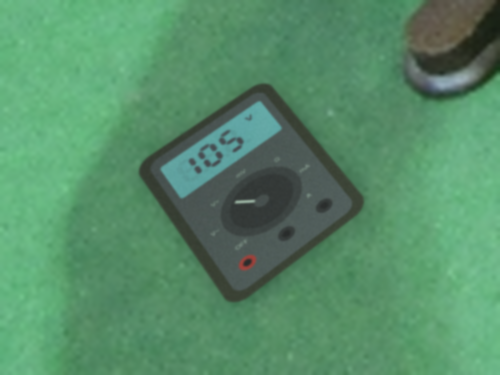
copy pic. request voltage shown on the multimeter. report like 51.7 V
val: 105 V
